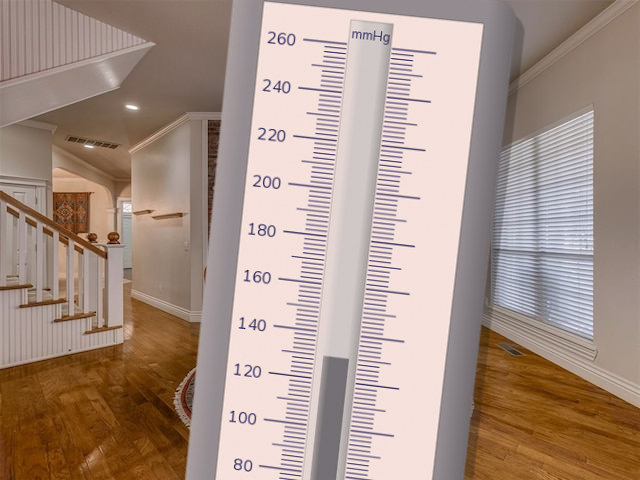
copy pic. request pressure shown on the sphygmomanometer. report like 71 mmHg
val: 130 mmHg
